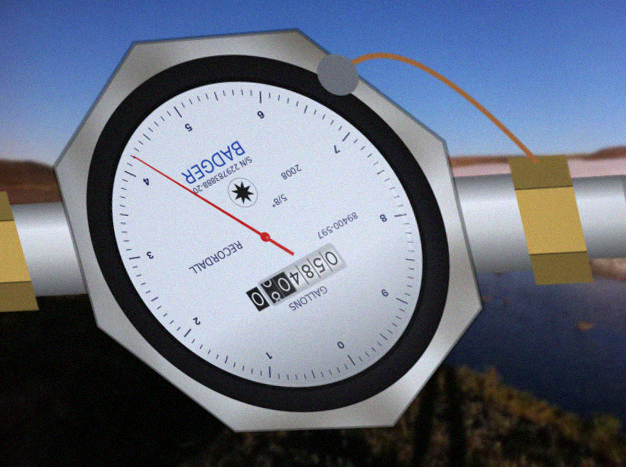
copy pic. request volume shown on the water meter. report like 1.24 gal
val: 584084.2 gal
